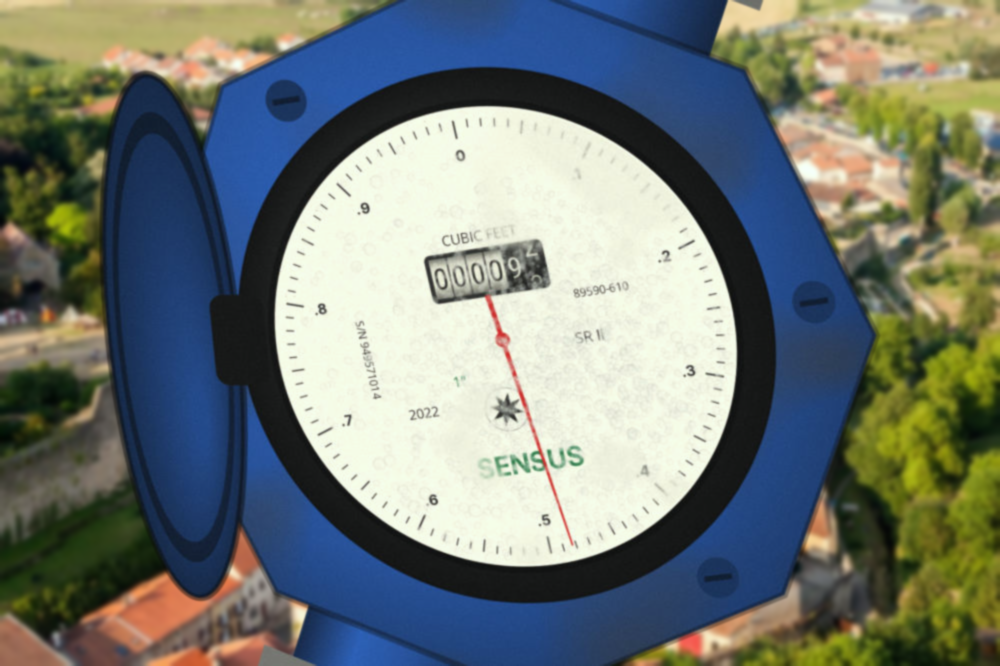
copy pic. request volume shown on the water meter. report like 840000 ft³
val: 92.48 ft³
